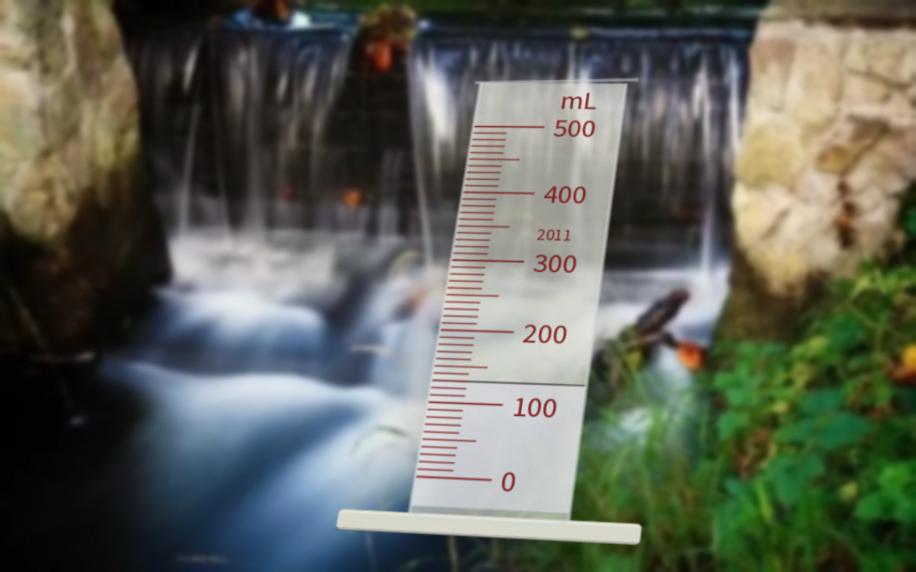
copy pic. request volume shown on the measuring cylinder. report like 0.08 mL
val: 130 mL
